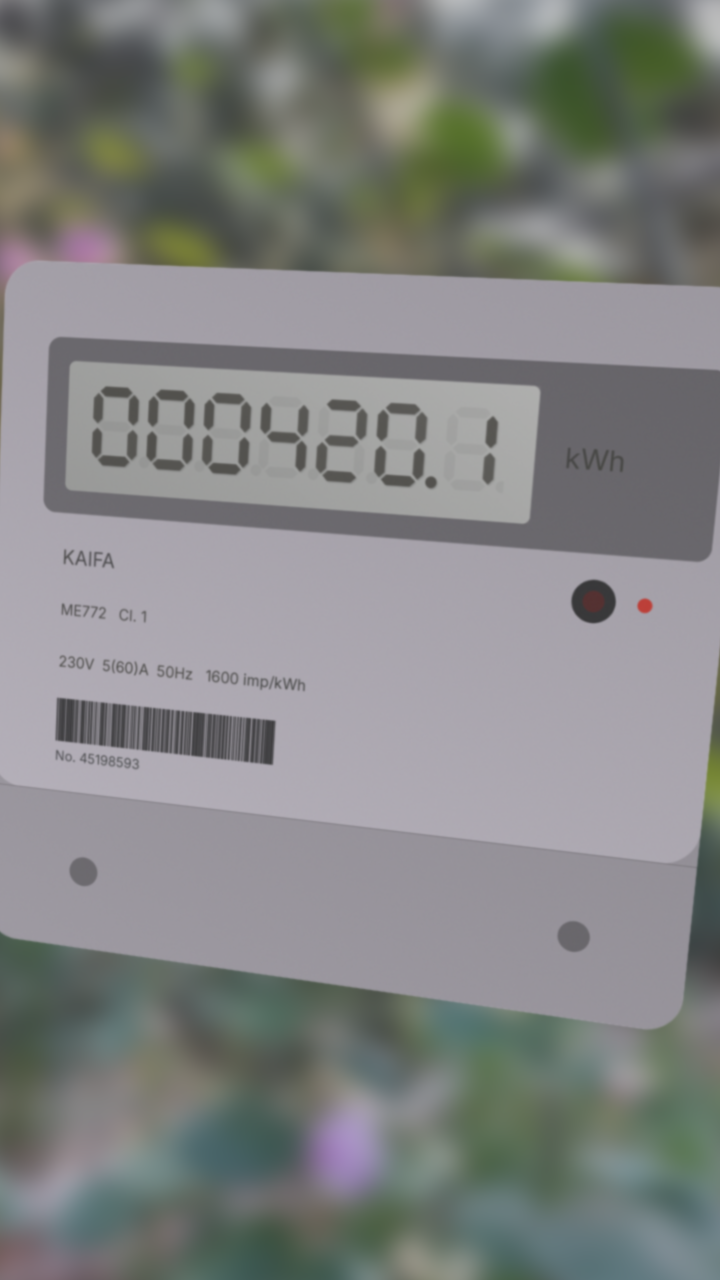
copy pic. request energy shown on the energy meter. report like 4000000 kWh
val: 420.1 kWh
